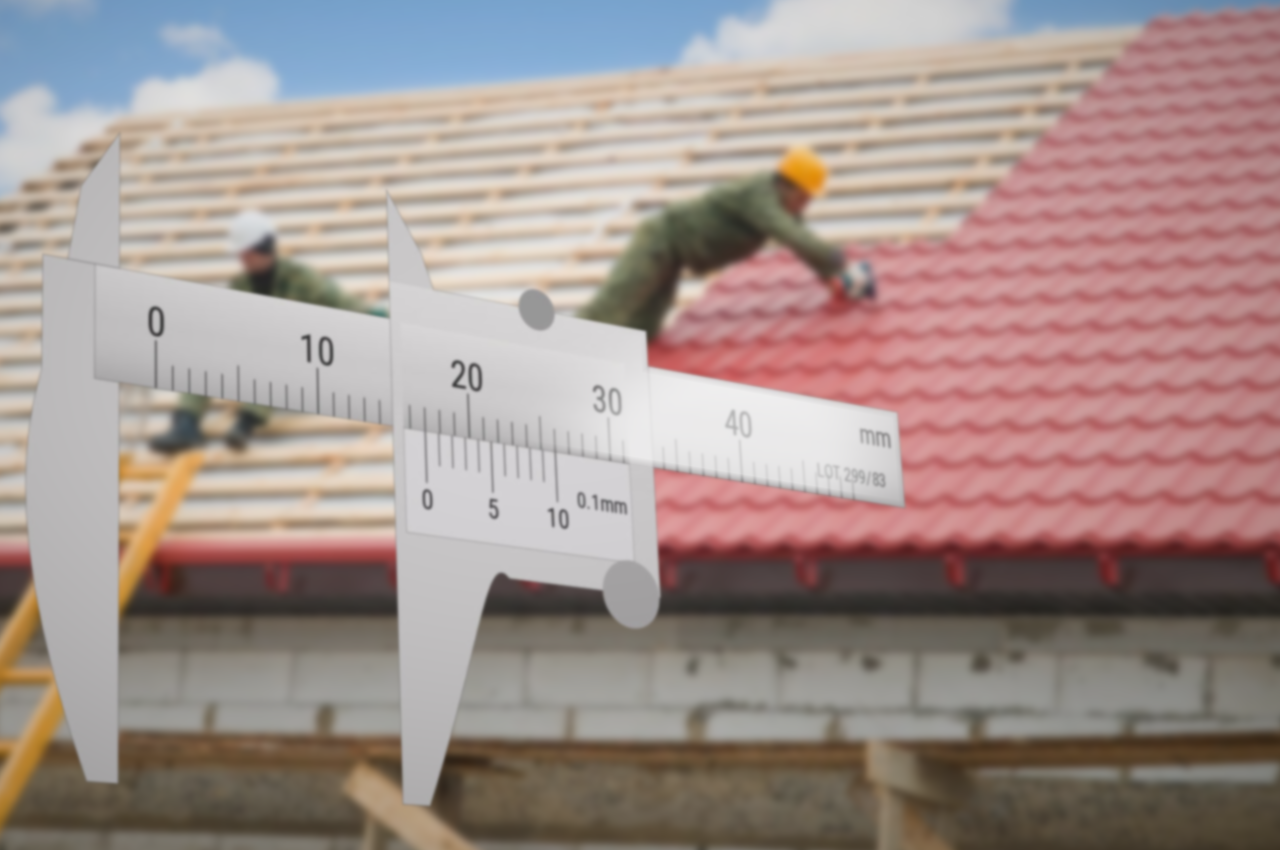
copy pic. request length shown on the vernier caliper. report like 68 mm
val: 17.0 mm
